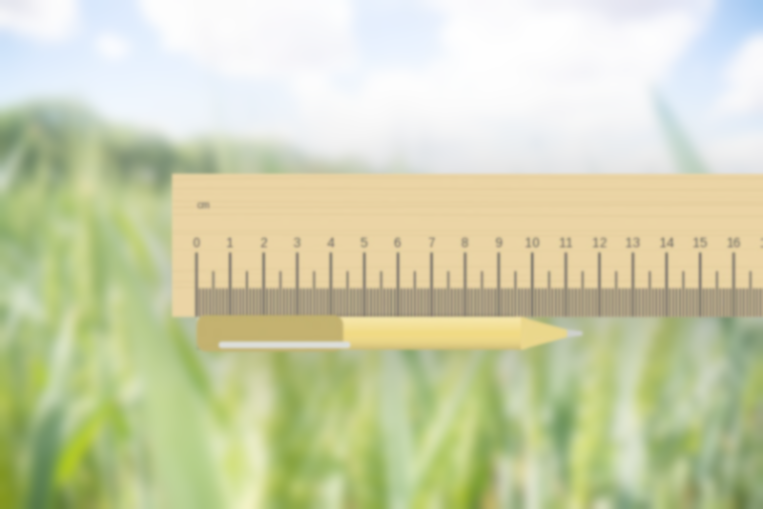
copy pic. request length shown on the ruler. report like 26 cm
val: 11.5 cm
